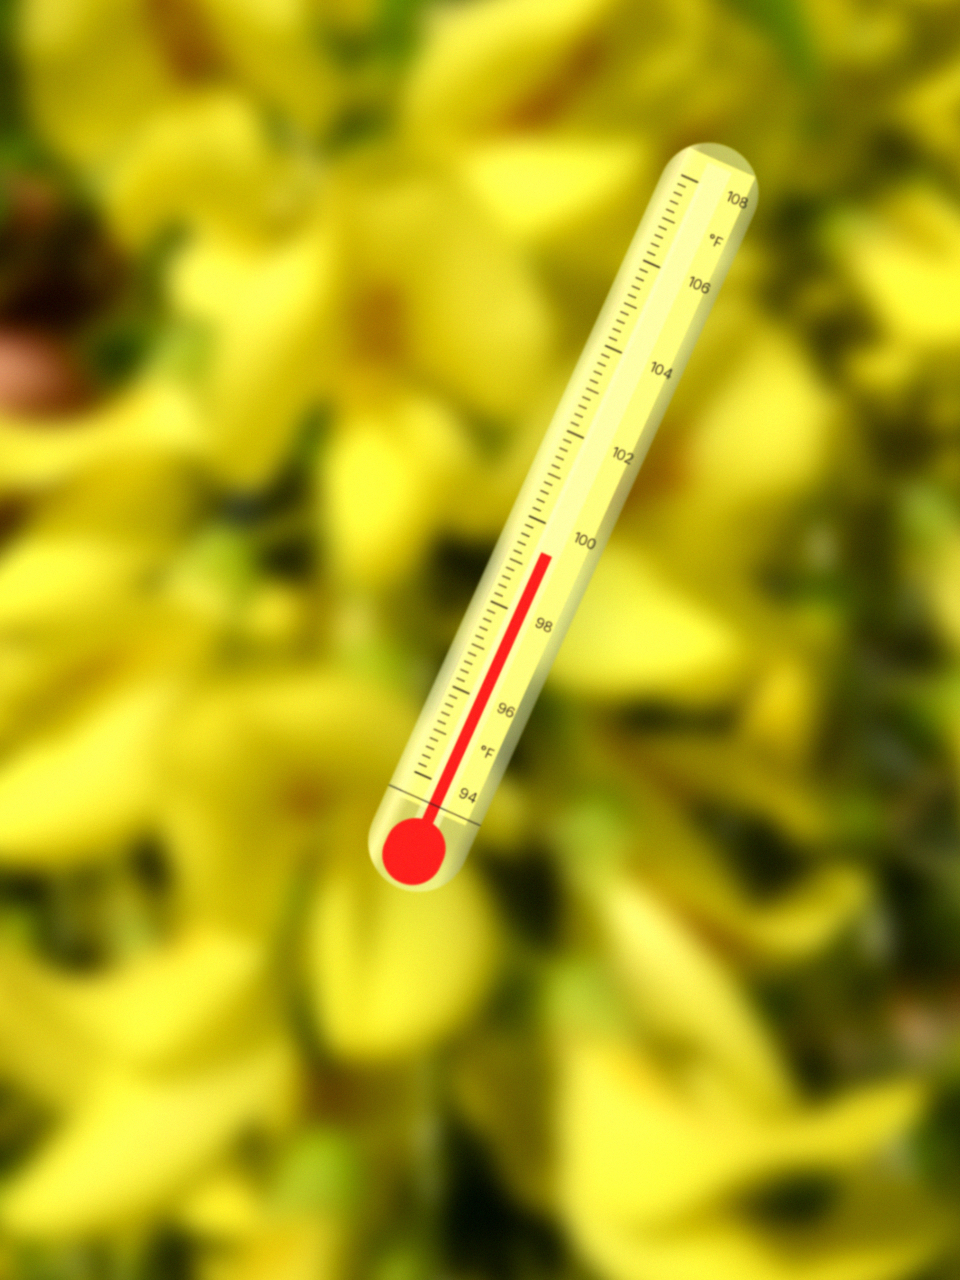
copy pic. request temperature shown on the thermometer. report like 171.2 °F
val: 99.4 °F
